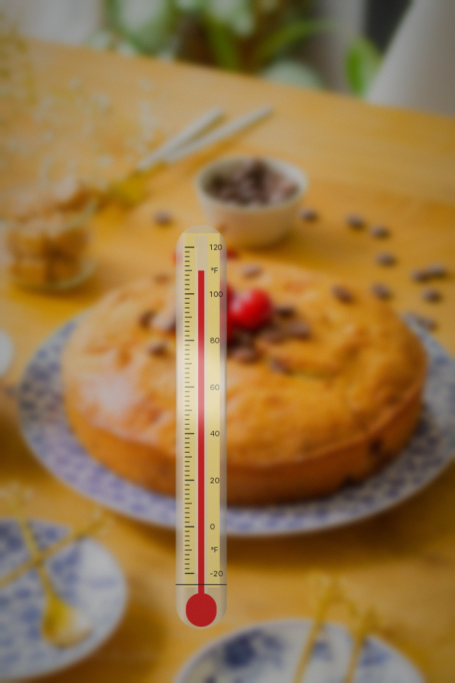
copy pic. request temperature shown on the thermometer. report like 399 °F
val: 110 °F
